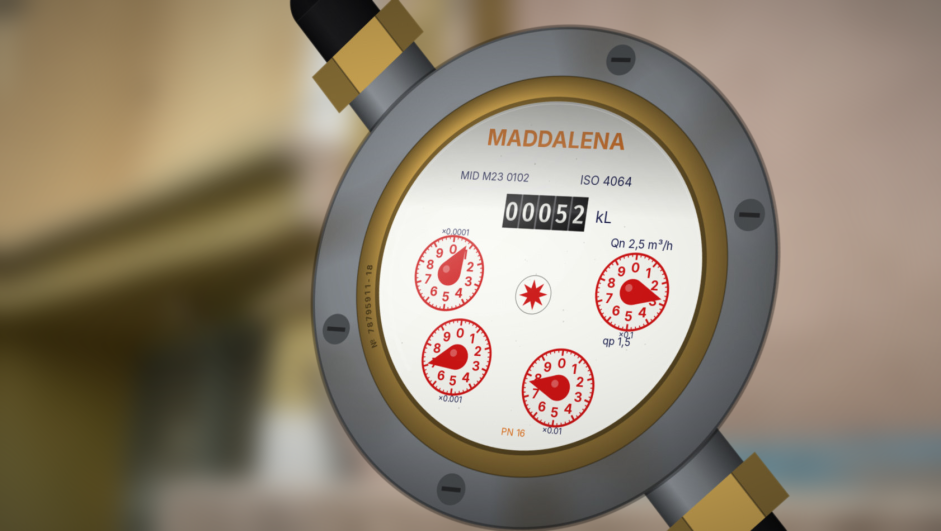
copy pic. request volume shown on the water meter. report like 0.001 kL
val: 52.2770 kL
